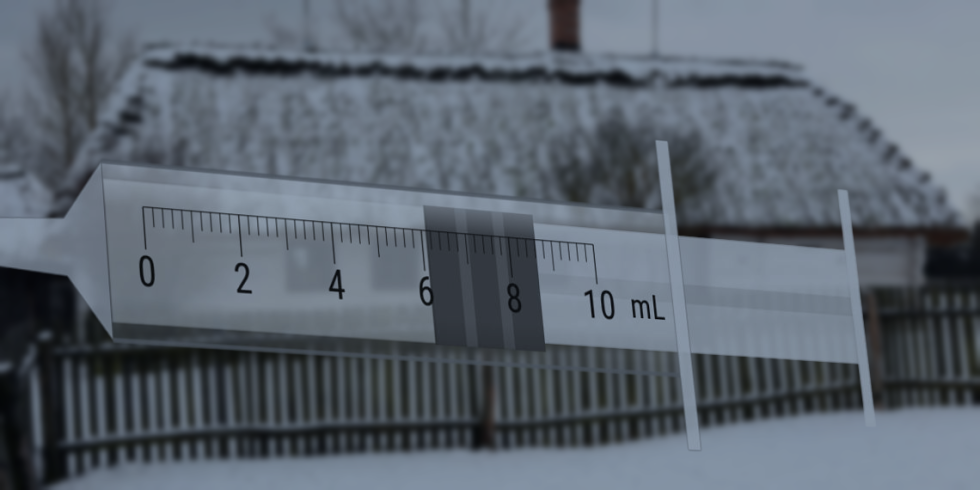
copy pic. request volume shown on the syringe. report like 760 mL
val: 6.1 mL
